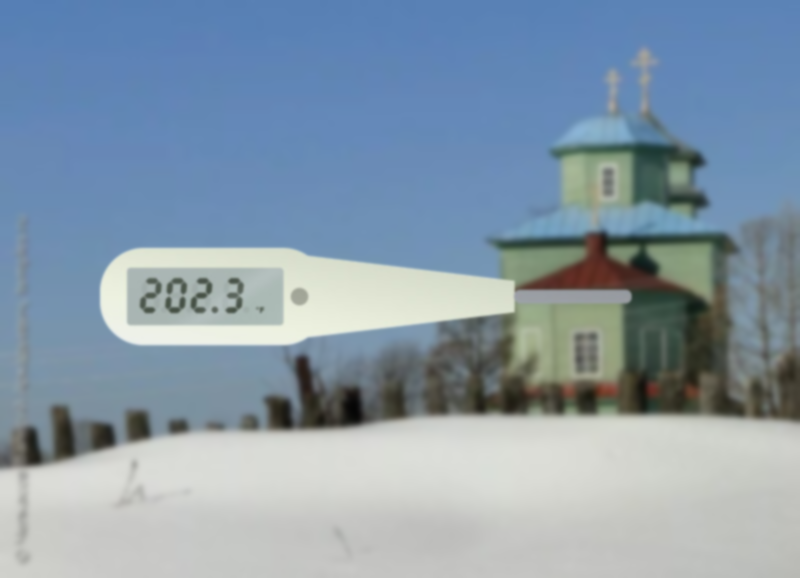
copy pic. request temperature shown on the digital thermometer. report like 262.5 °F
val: 202.3 °F
